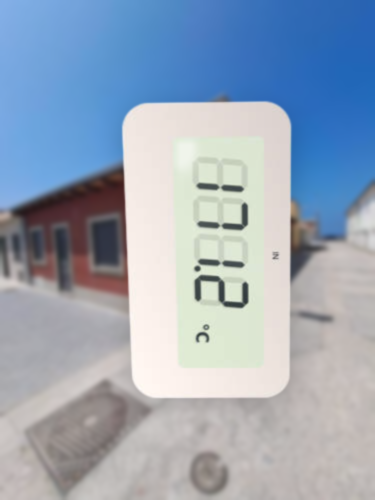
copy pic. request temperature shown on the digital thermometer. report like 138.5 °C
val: 171.2 °C
